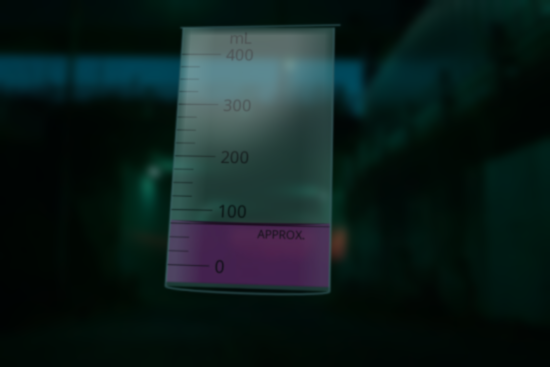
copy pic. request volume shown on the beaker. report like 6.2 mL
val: 75 mL
